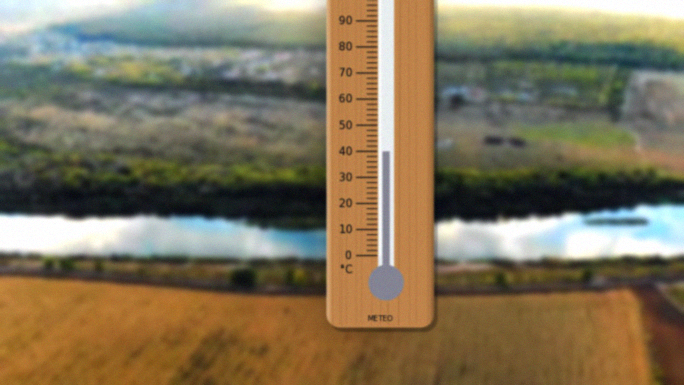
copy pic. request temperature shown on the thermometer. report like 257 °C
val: 40 °C
